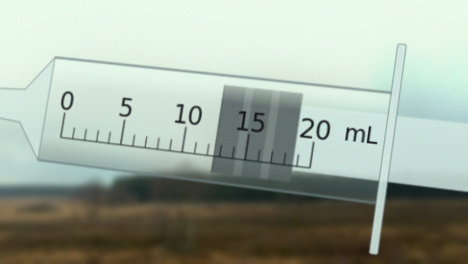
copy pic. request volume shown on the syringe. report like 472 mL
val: 12.5 mL
